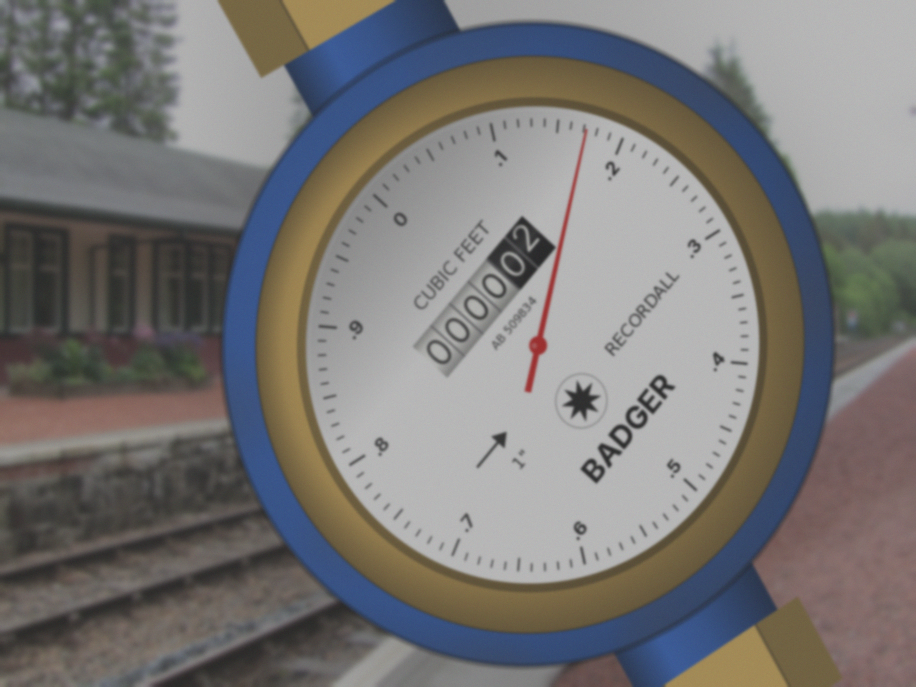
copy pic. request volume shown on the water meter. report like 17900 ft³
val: 2.17 ft³
